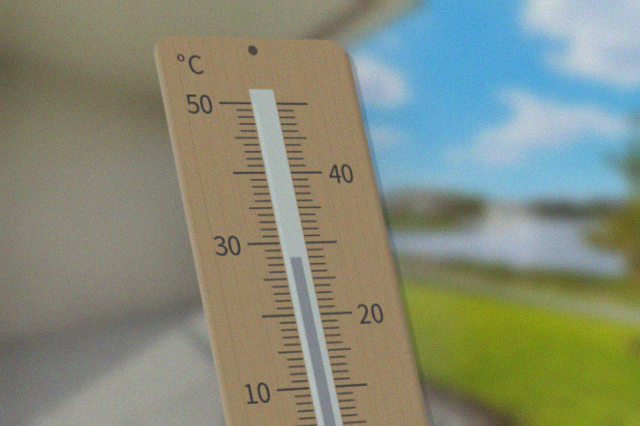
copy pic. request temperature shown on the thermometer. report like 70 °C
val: 28 °C
